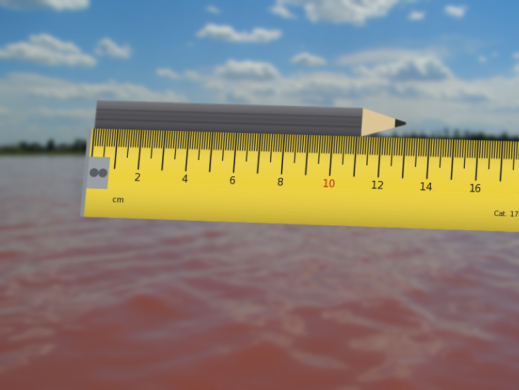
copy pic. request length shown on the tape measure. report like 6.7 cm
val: 13 cm
